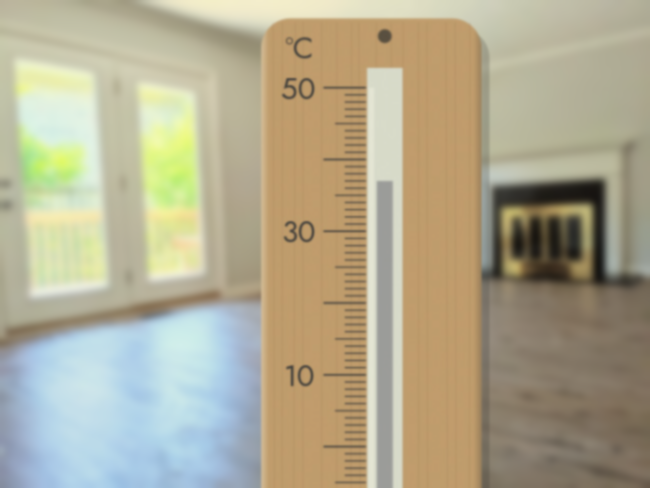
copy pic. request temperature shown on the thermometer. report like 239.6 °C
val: 37 °C
